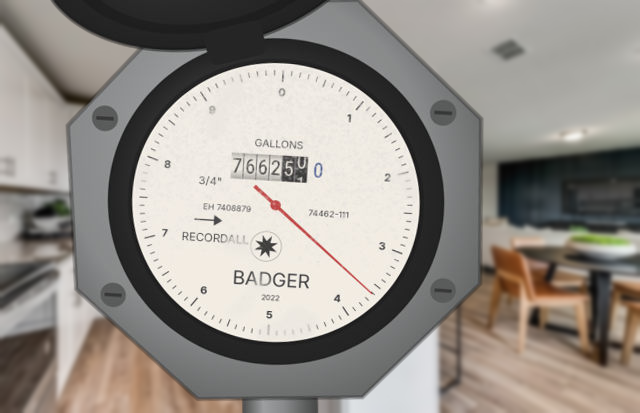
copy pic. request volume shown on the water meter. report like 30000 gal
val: 7662503.6 gal
